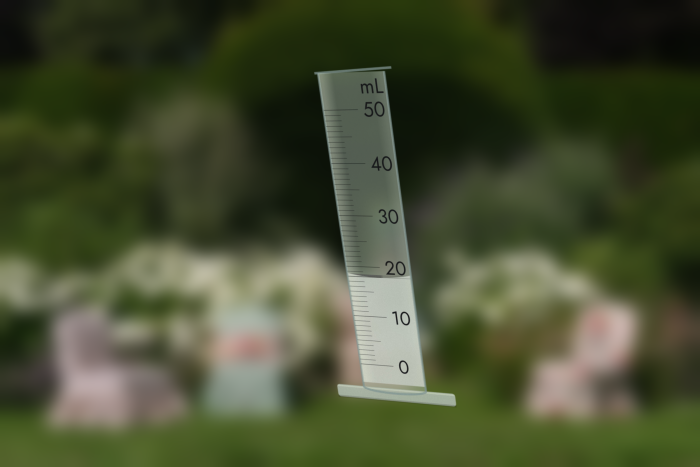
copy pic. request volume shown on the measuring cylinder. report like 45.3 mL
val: 18 mL
